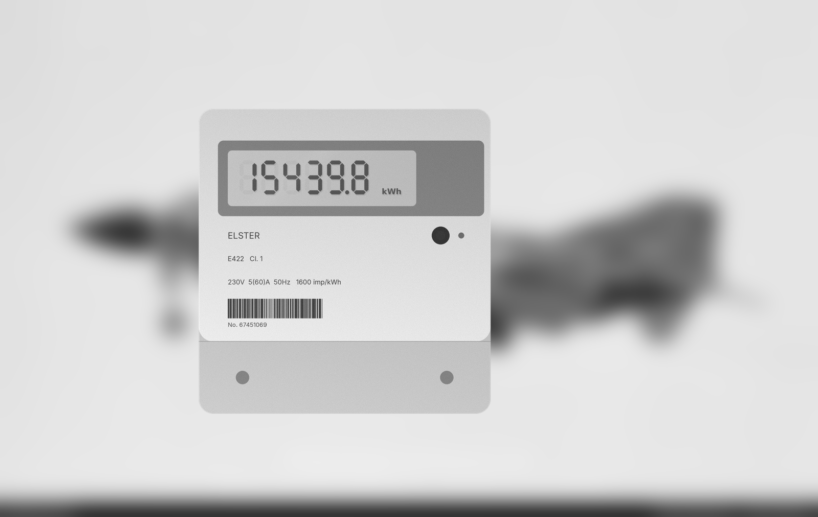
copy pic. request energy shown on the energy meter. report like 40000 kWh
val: 15439.8 kWh
